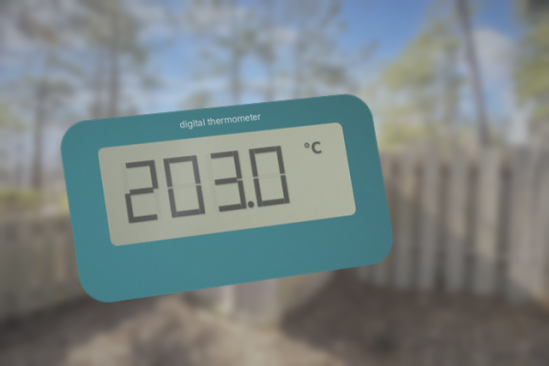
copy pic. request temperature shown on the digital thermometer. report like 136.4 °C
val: 203.0 °C
